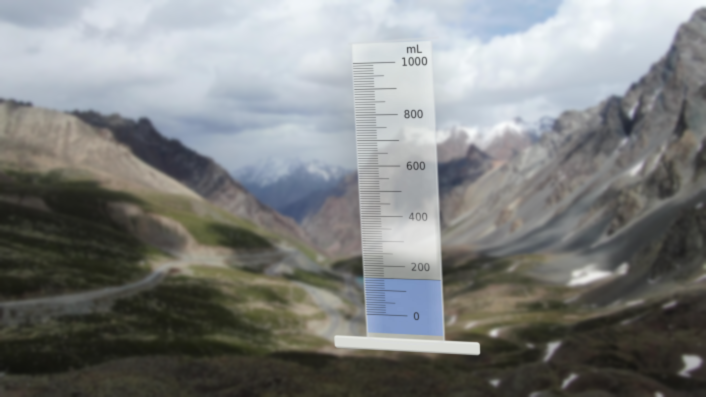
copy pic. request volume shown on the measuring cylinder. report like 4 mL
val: 150 mL
